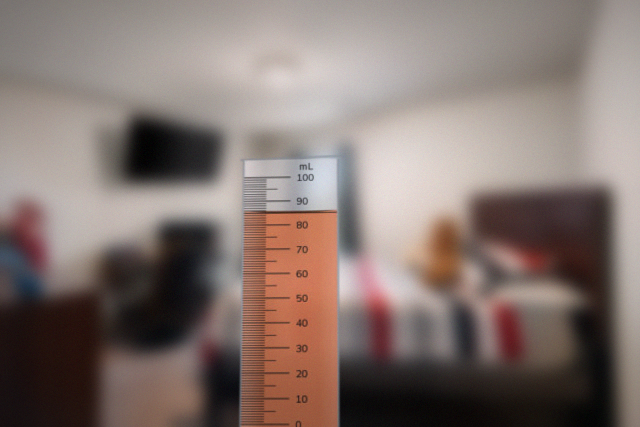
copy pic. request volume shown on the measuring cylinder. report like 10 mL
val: 85 mL
